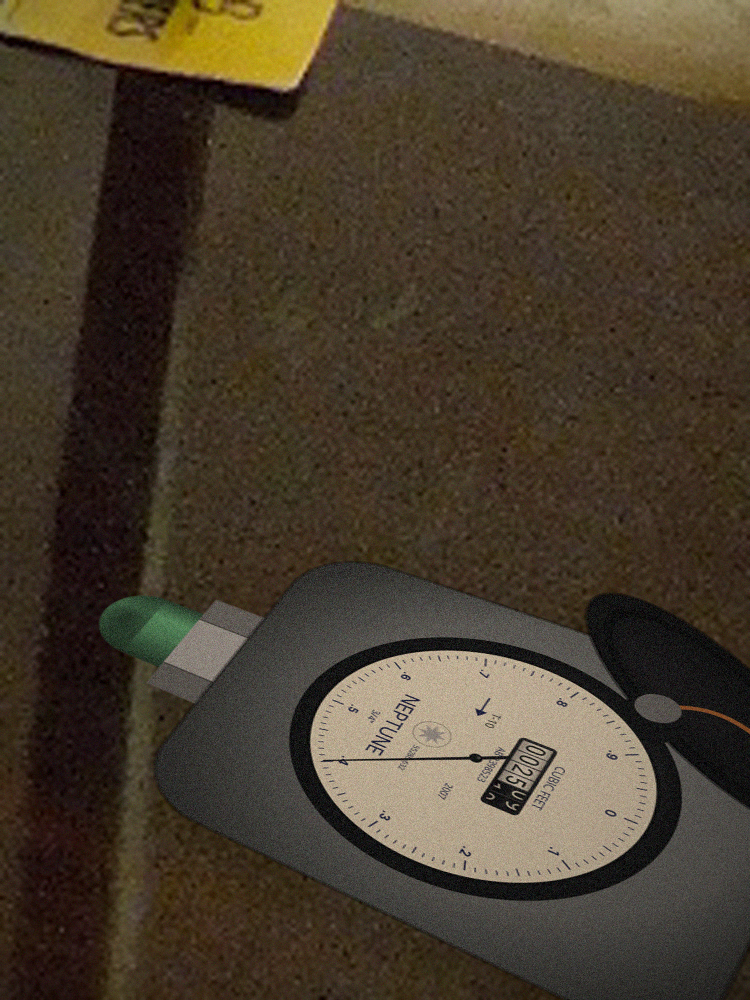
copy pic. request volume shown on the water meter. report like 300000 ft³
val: 2509.40 ft³
